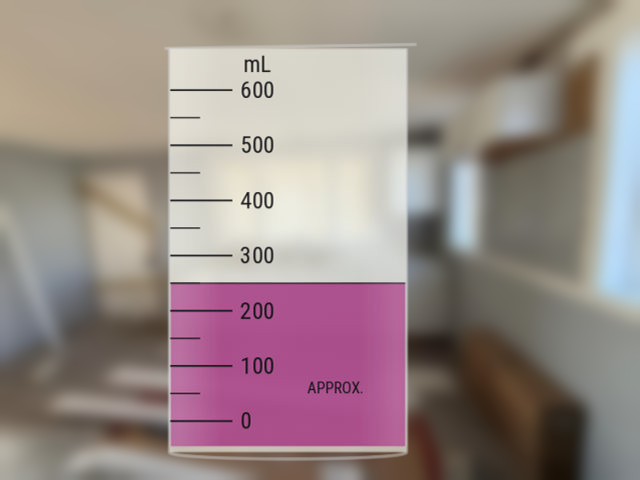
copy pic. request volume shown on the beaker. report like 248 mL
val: 250 mL
